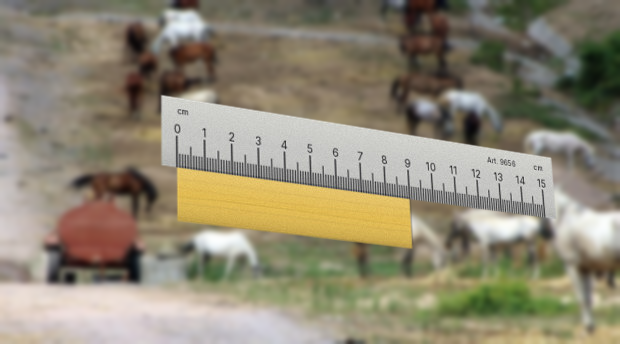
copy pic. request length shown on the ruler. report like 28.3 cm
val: 9 cm
